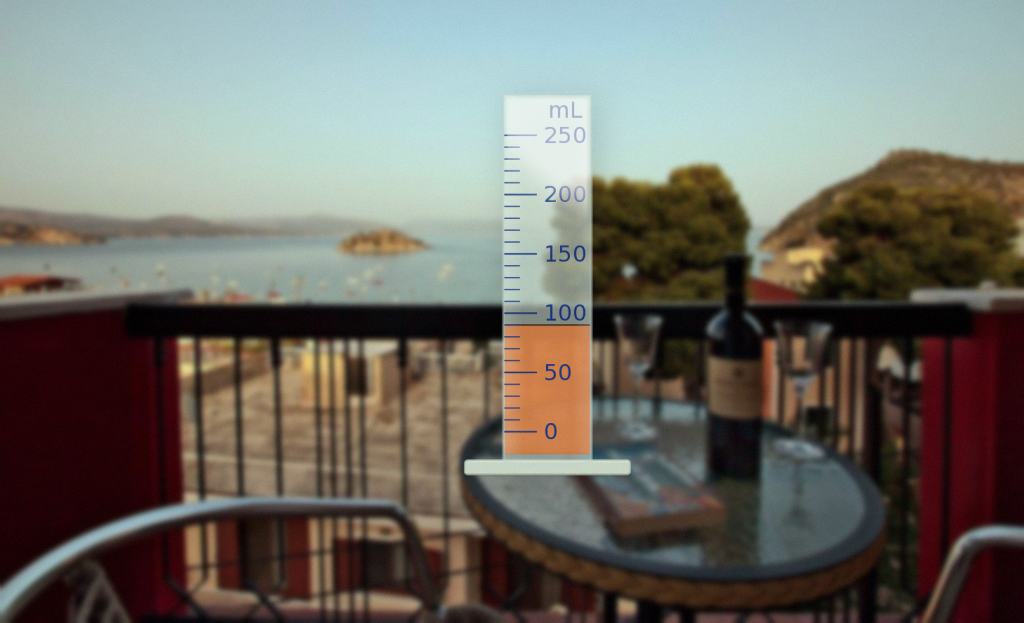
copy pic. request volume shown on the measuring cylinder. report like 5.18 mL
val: 90 mL
